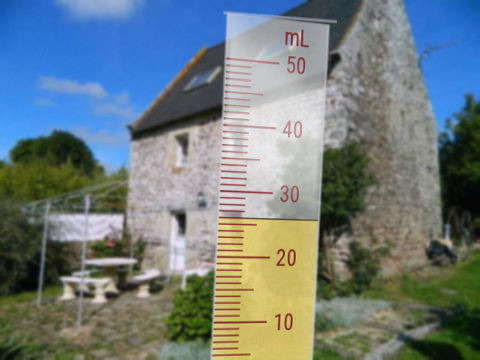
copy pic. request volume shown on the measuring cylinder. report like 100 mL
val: 26 mL
